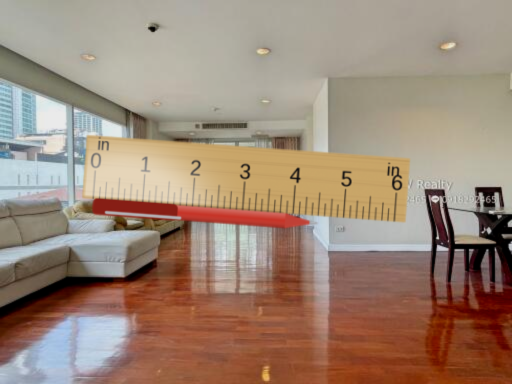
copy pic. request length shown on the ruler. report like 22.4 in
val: 4.5 in
